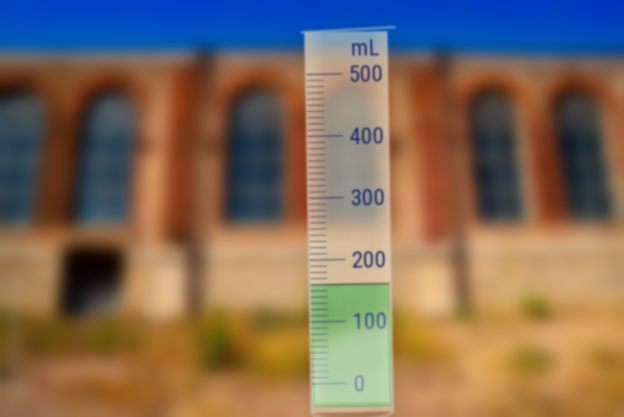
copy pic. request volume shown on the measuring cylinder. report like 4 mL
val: 160 mL
